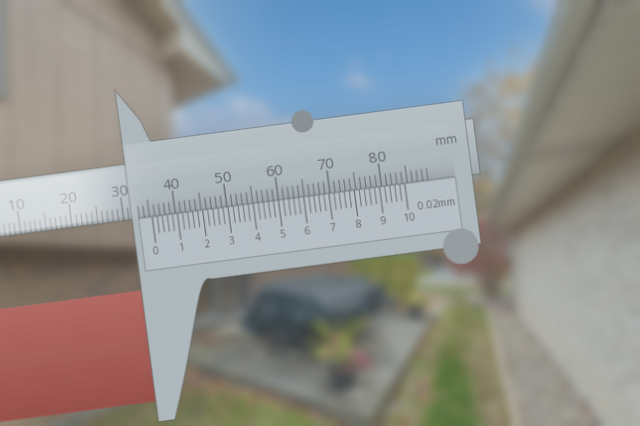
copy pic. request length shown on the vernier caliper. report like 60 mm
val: 35.5 mm
